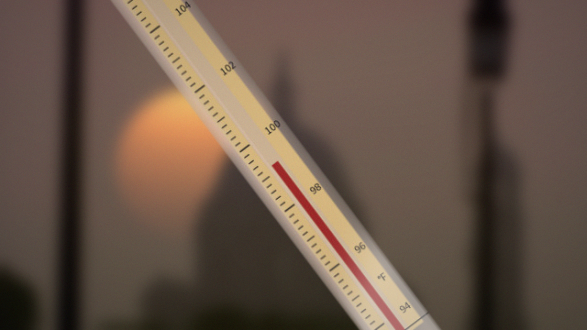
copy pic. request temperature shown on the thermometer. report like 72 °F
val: 99.2 °F
